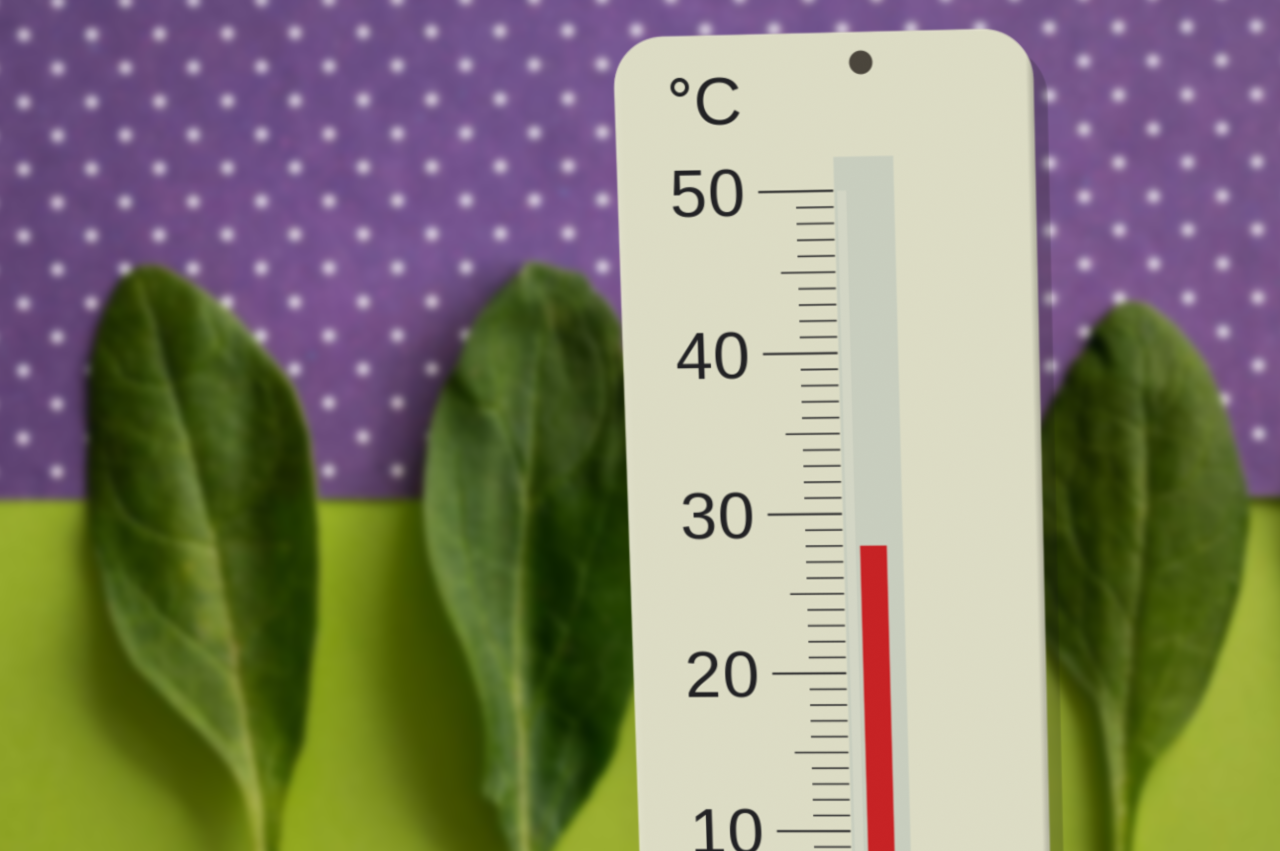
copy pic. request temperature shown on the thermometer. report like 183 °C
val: 28 °C
